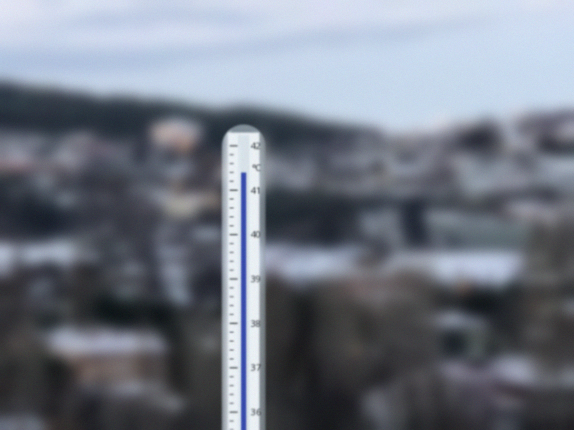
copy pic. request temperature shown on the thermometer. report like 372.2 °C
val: 41.4 °C
